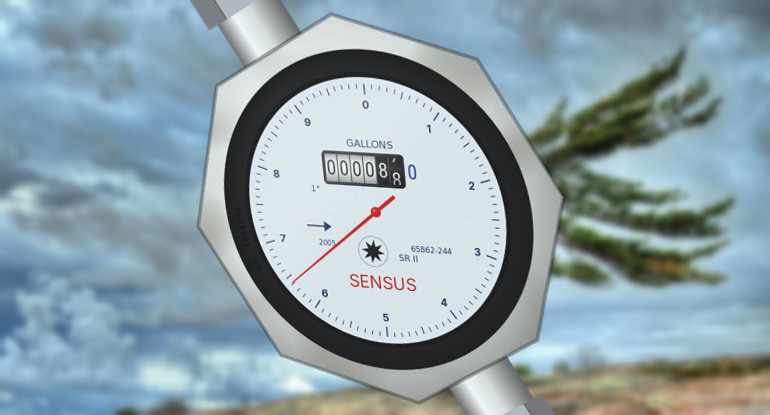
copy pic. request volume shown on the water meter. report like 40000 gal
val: 876.4 gal
